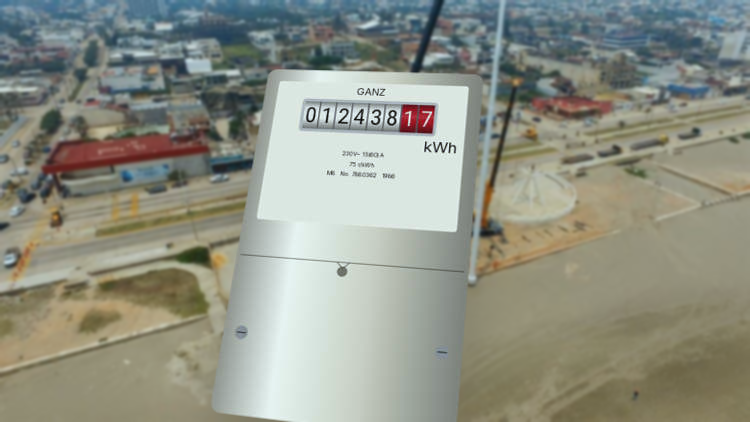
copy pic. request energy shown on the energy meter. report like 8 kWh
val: 12438.17 kWh
